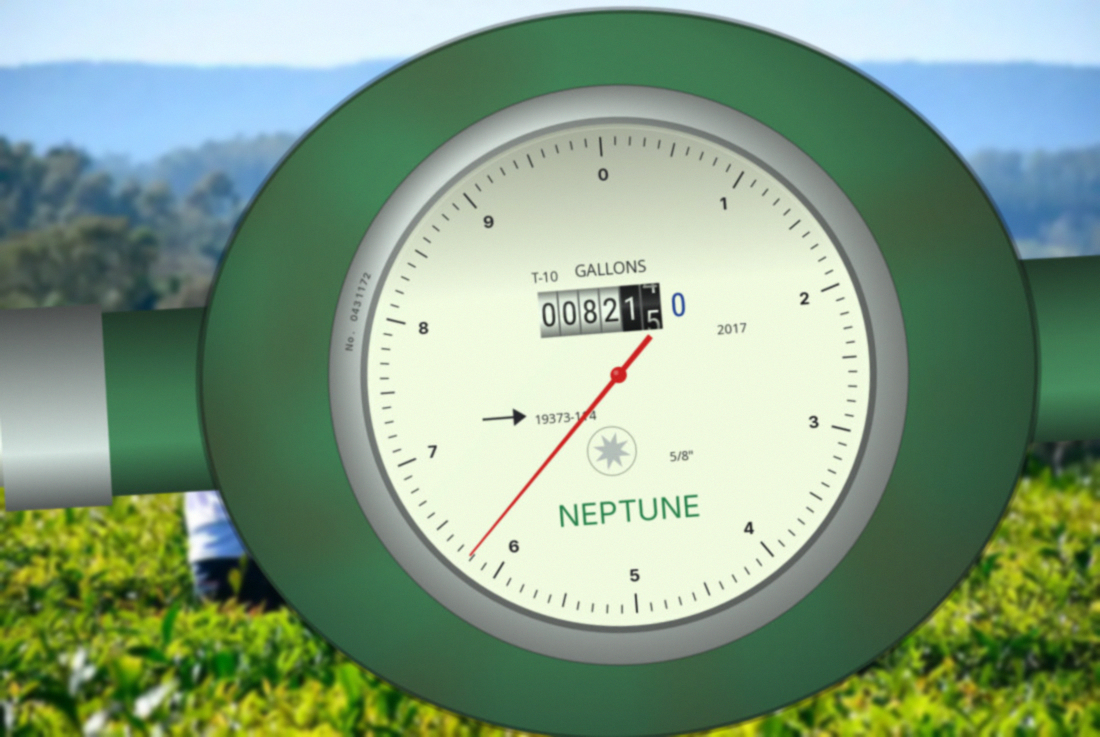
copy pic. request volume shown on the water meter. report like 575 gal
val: 82146.2 gal
